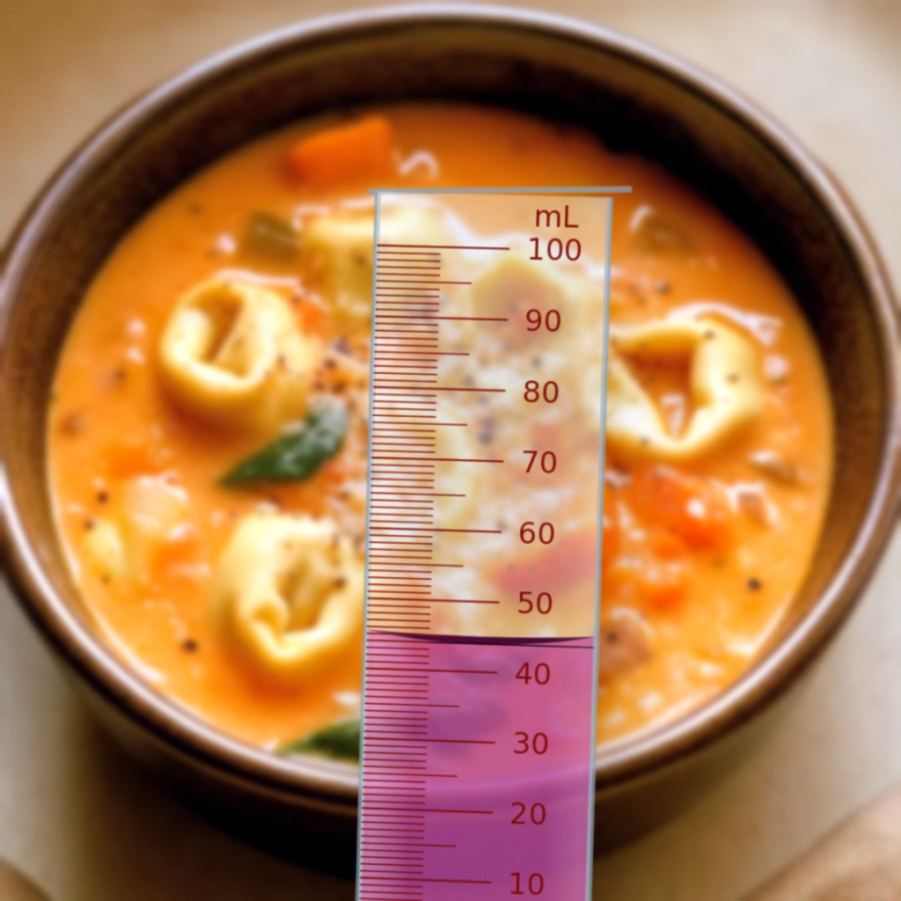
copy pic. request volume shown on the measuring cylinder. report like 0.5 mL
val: 44 mL
